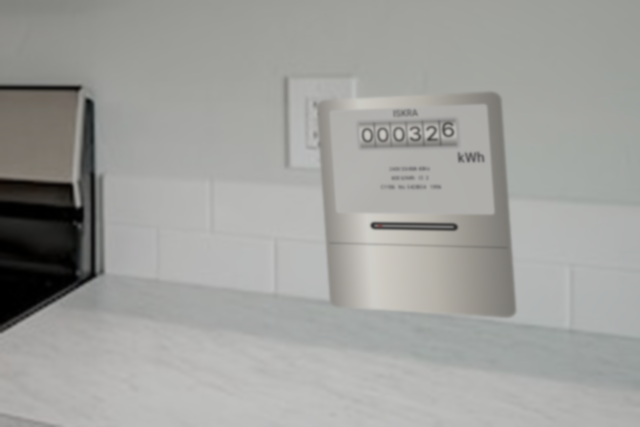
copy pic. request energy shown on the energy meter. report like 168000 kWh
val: 326 kWh
